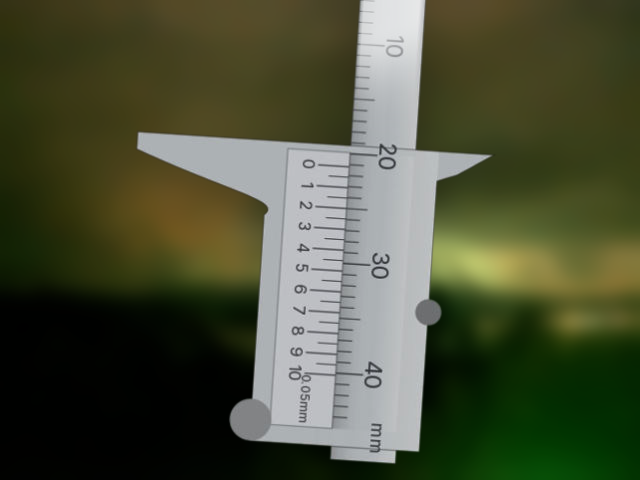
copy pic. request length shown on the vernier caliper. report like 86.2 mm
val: 21.2 mm
